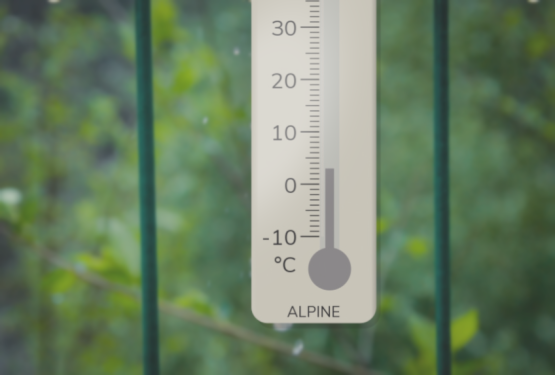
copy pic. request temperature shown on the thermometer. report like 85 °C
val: 3 °C
